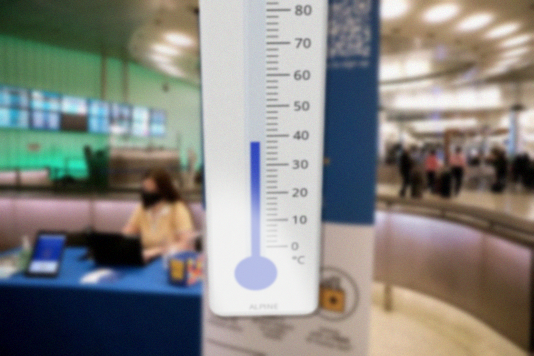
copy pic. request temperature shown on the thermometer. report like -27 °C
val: 38 °C
